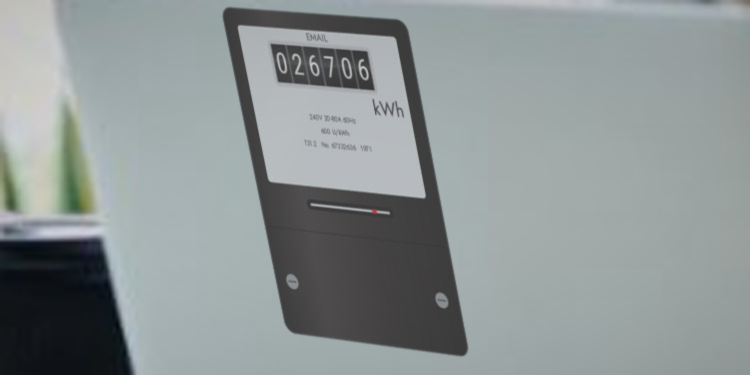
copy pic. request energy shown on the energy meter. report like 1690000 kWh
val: 26706 kWh
